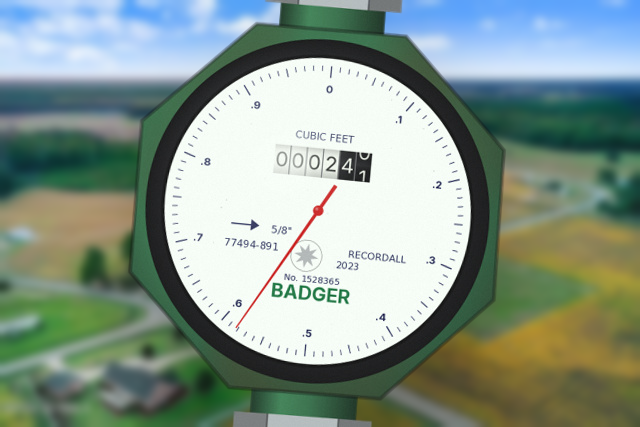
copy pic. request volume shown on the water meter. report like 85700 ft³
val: 240.58 ft³
